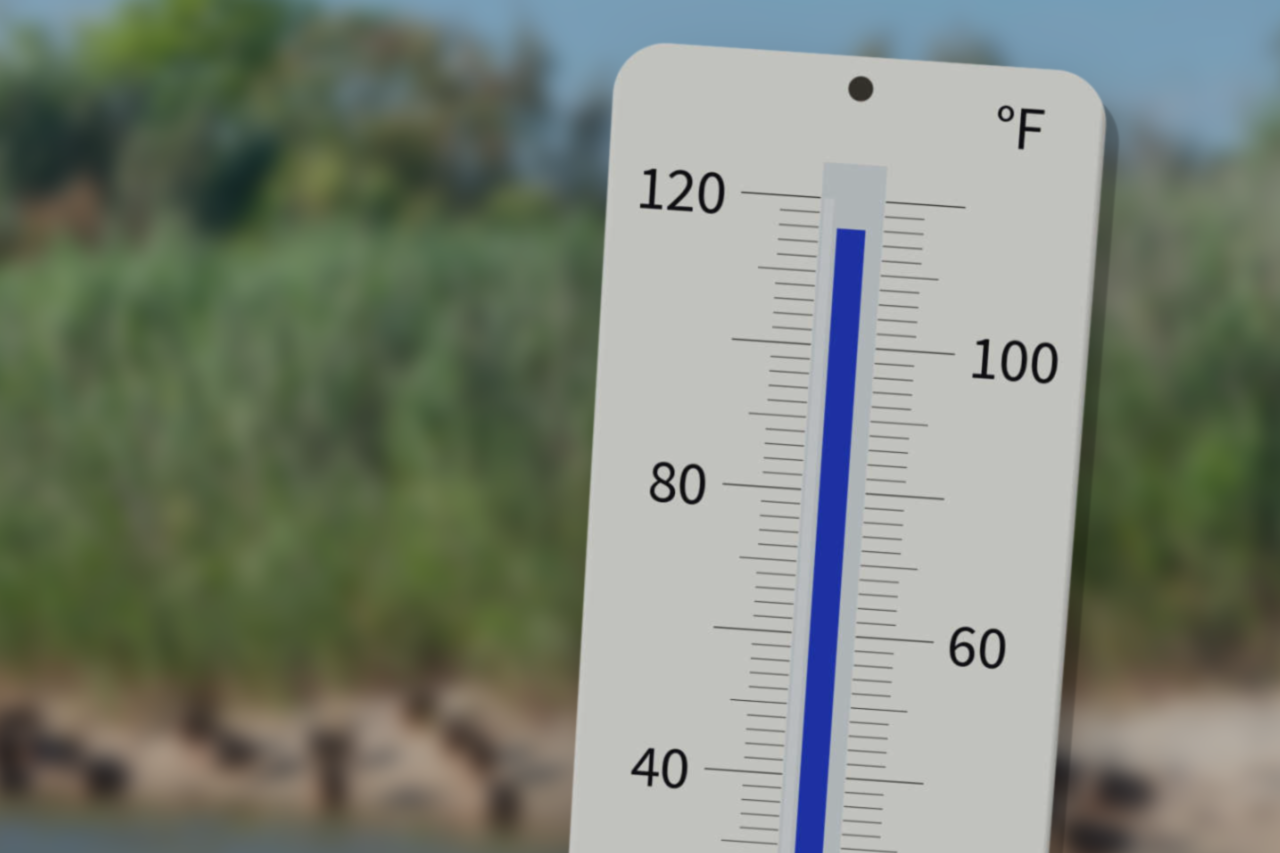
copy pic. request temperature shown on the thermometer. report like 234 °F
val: 116 °F
